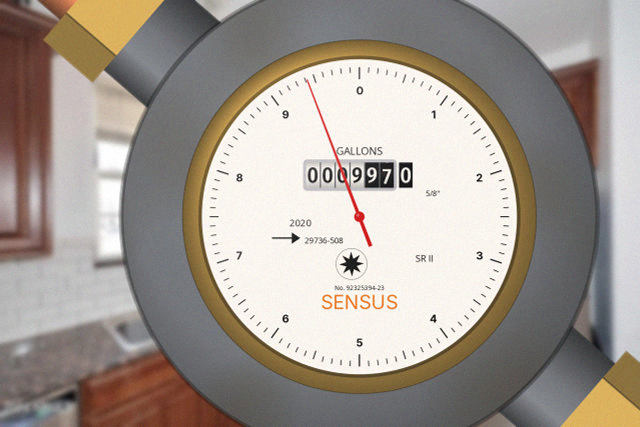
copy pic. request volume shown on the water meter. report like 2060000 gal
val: 9969.4 gal
